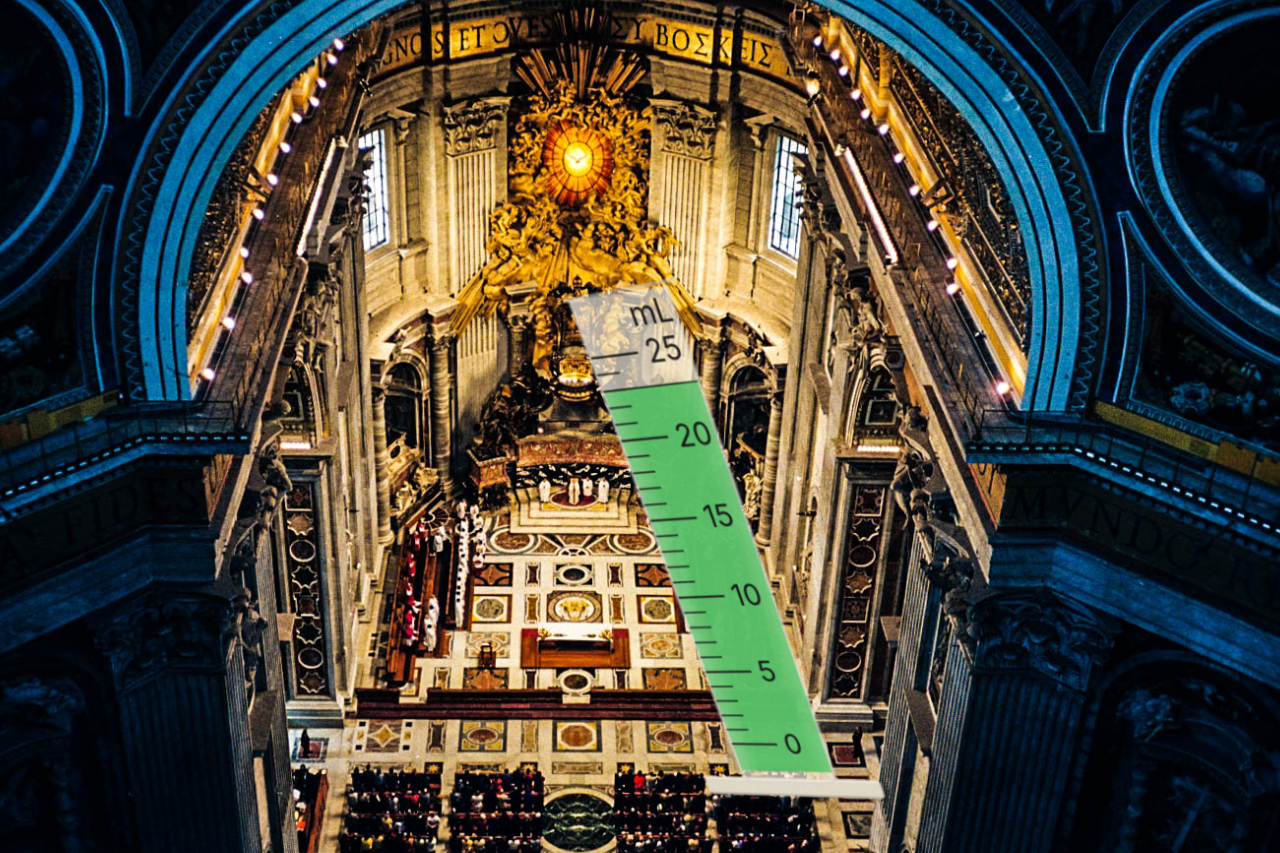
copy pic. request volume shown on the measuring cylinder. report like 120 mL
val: 23 mL
